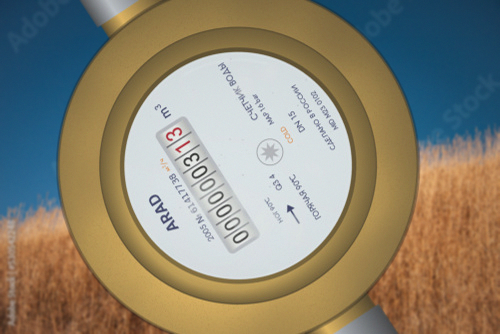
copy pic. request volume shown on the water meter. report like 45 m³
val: 3.13 m³
